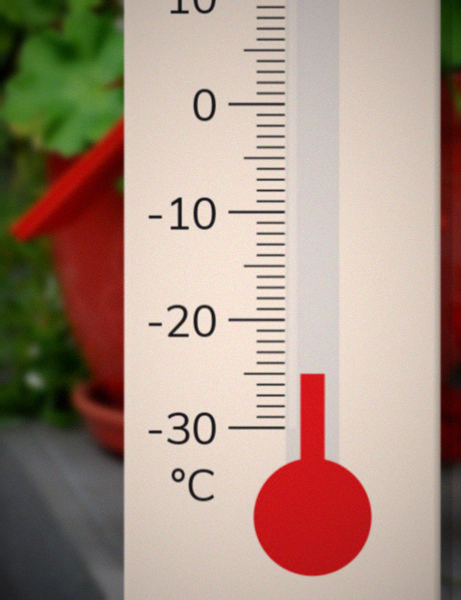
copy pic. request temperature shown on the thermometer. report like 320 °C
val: -25 °C
